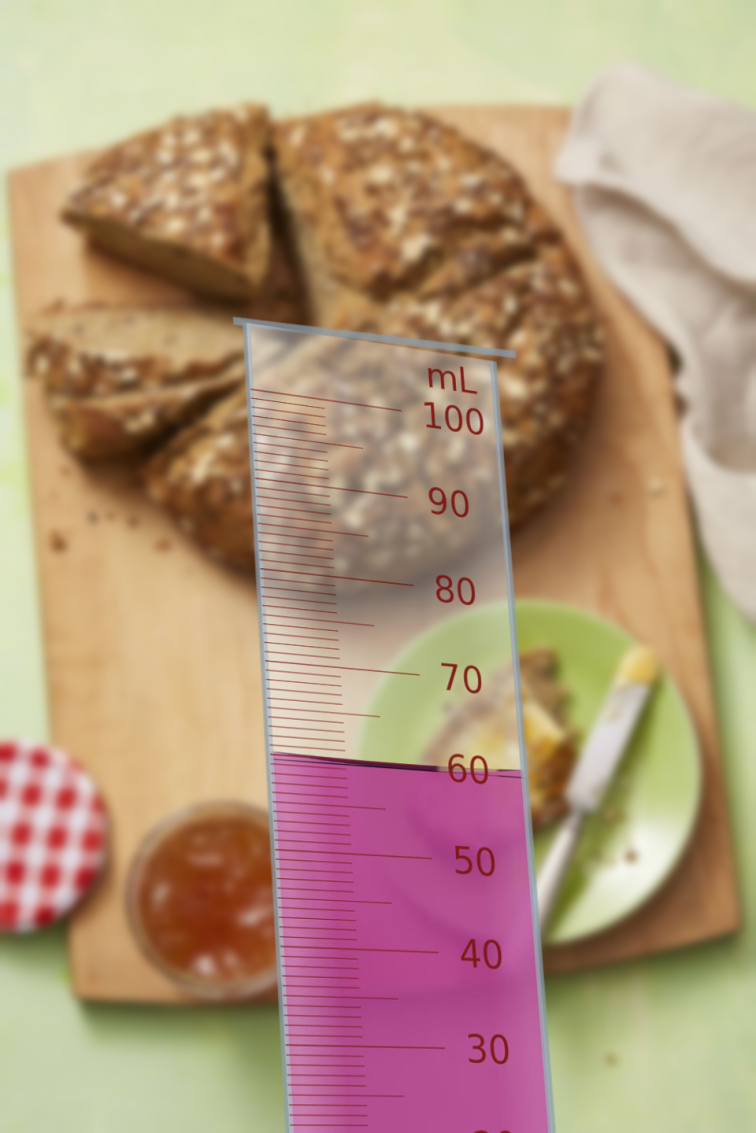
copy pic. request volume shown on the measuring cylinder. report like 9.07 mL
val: 59.5 mL
